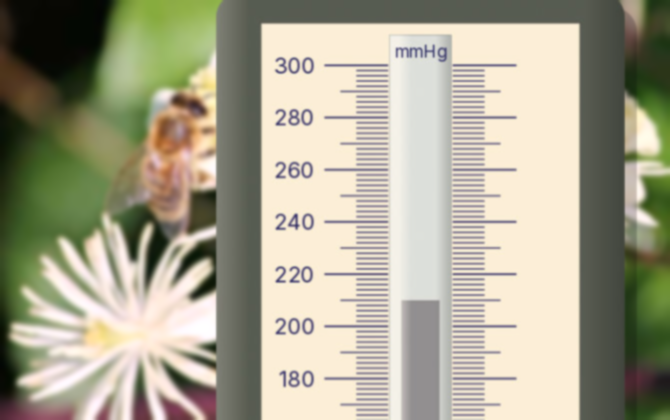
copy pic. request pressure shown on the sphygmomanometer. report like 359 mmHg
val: 210 mmHg
